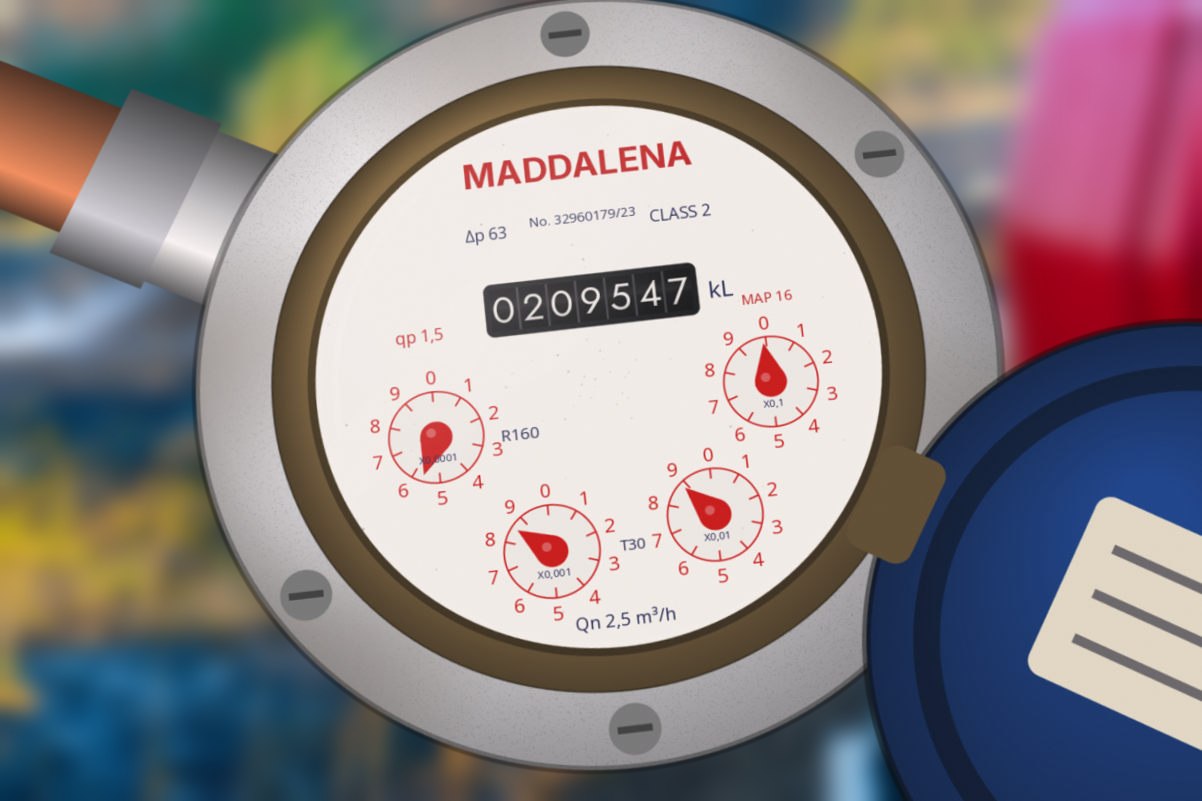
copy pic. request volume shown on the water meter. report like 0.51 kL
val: 209546.9885 kL
